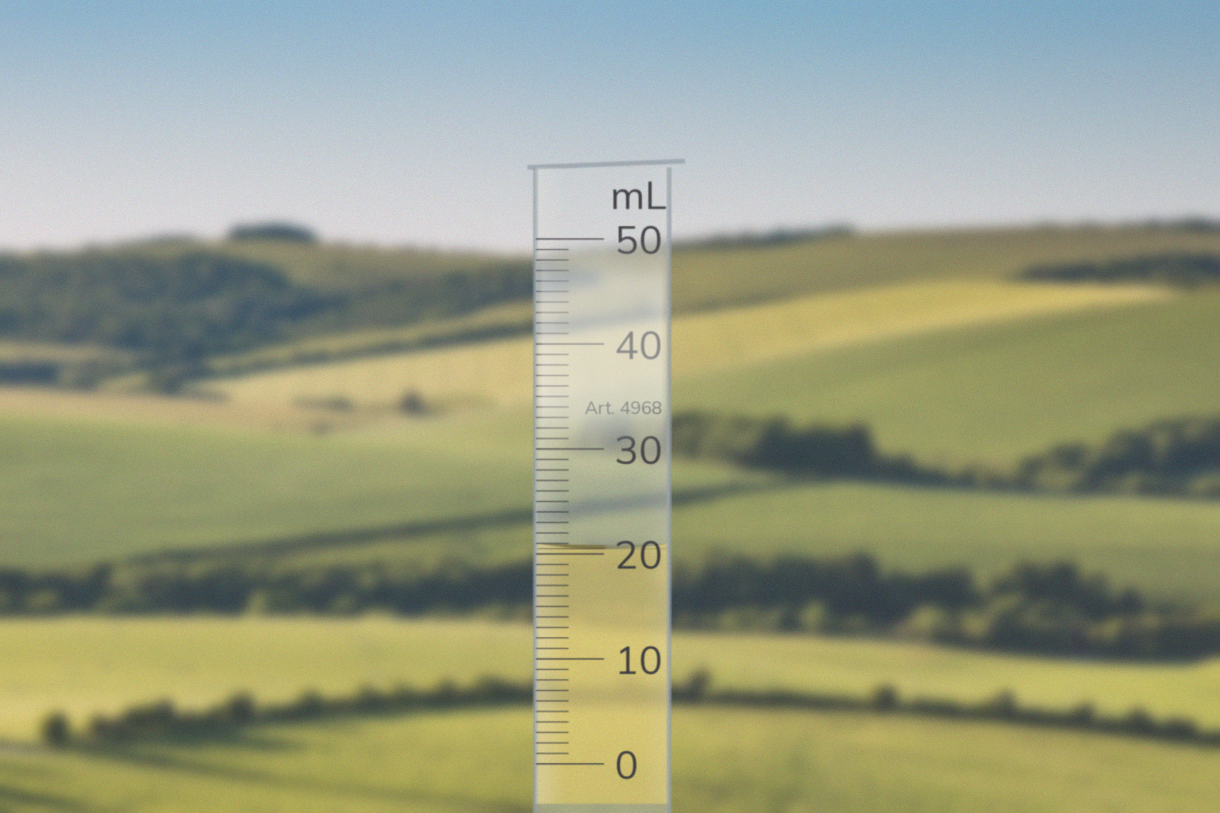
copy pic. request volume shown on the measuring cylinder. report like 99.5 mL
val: 20.5 mL
